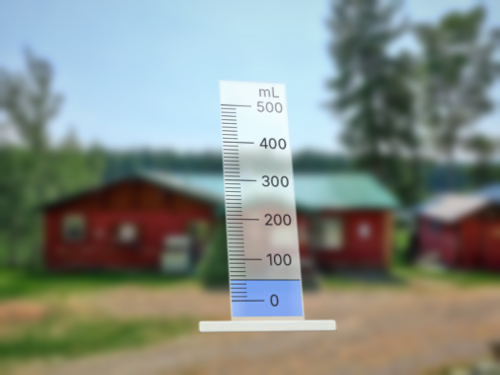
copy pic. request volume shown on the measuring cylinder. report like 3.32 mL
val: 50 mL
